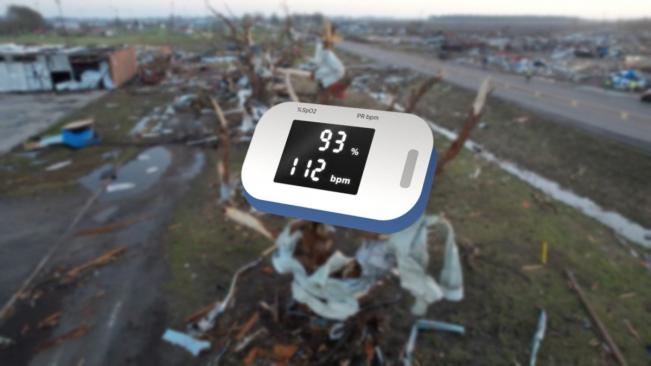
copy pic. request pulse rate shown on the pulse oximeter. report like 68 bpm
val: 112 bpm
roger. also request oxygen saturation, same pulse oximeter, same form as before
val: 93 %
